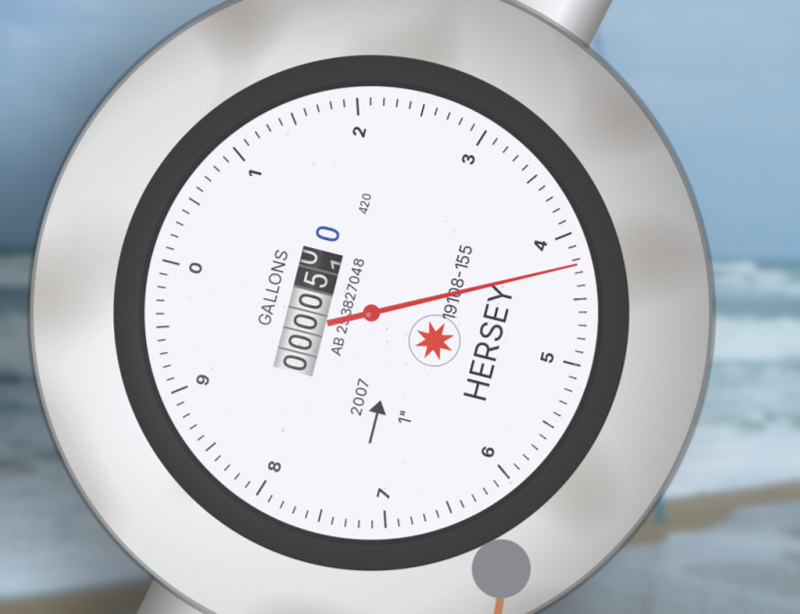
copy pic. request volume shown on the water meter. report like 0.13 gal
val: 504.2 gal
